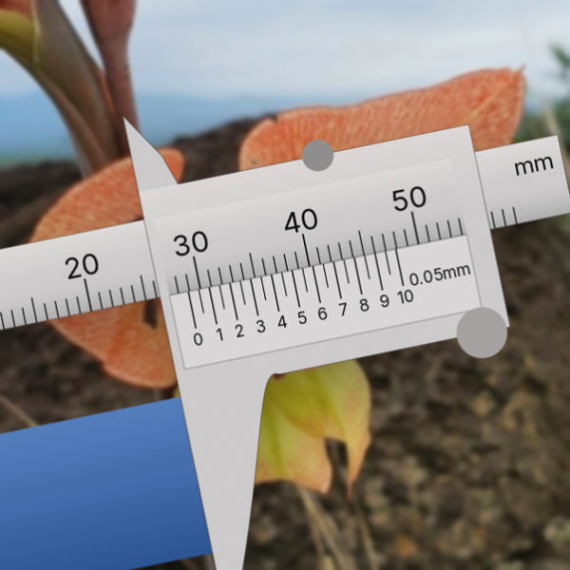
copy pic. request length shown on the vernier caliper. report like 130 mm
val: 28.9 mm
